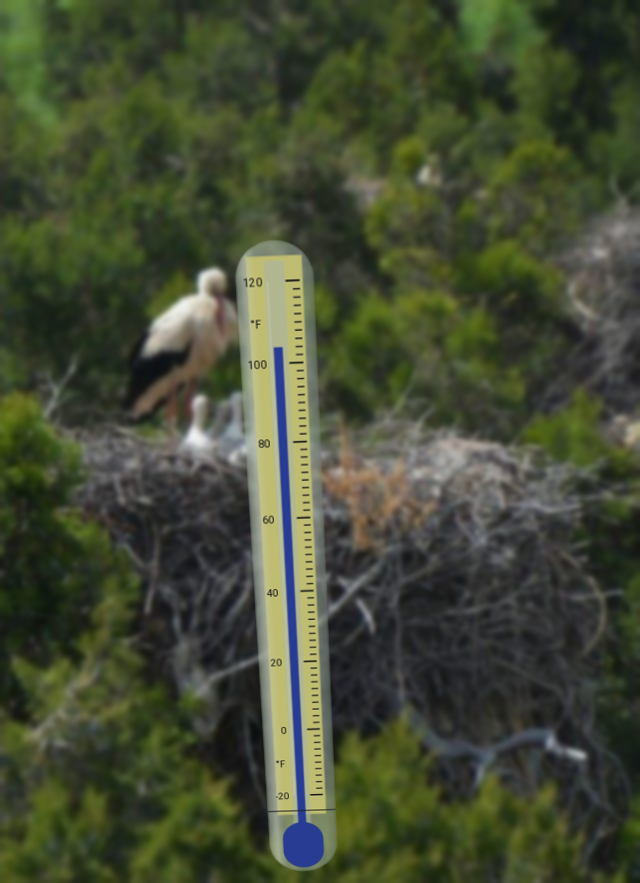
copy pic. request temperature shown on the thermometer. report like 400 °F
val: 104 °F
